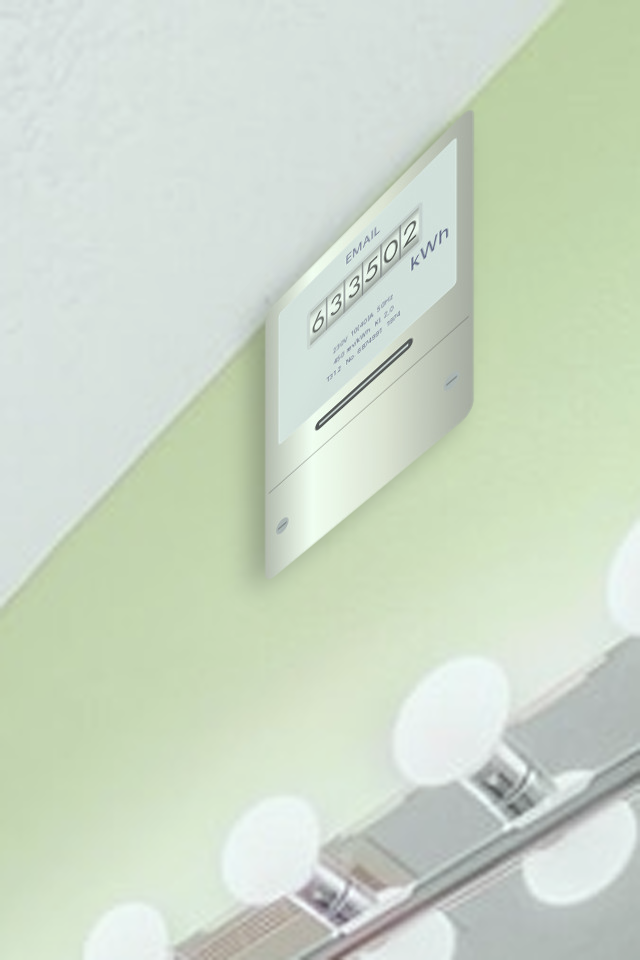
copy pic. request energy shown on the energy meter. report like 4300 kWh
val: 633502 kWh
